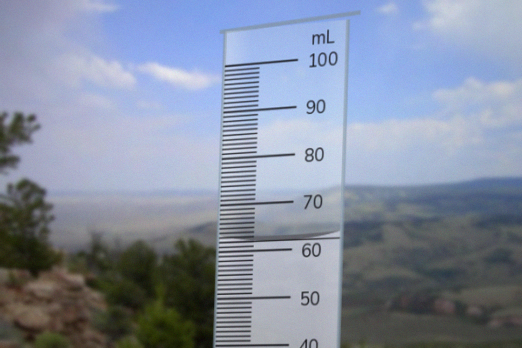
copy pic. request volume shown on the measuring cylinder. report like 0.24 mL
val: 62 mL
